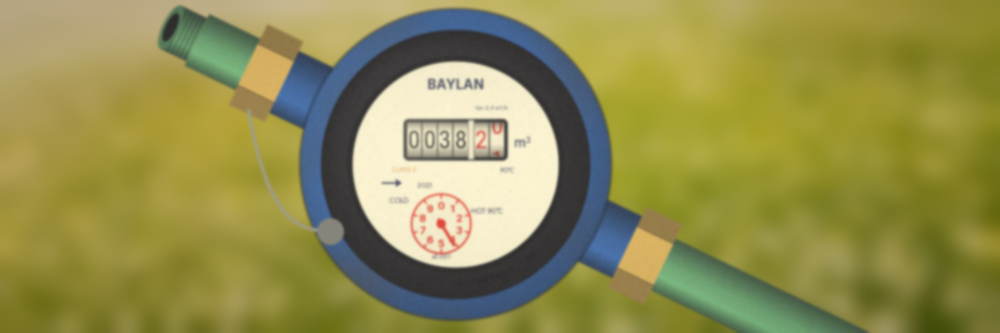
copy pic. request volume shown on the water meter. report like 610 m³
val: 38.204 m³
